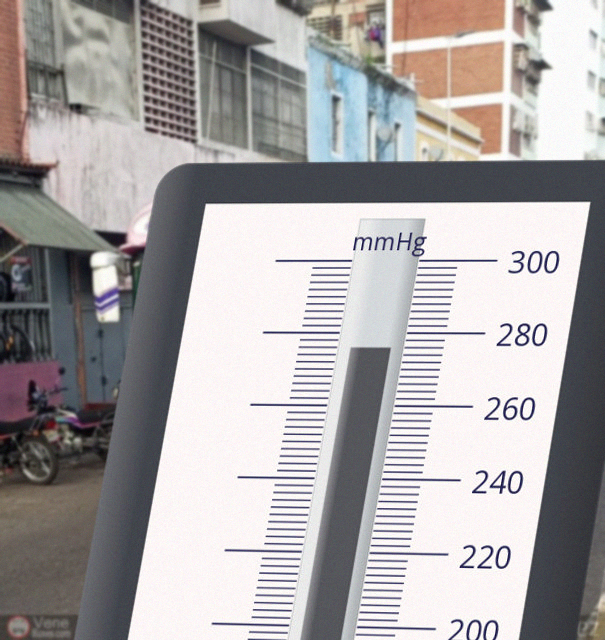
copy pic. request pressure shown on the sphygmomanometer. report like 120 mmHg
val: 276 mmHg
